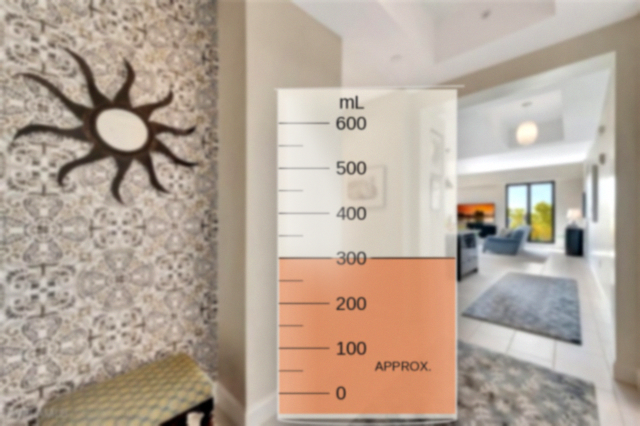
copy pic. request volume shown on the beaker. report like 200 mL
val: 300 mL
